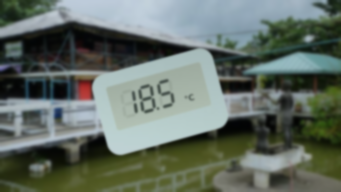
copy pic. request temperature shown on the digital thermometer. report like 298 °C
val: 18.5 °C
